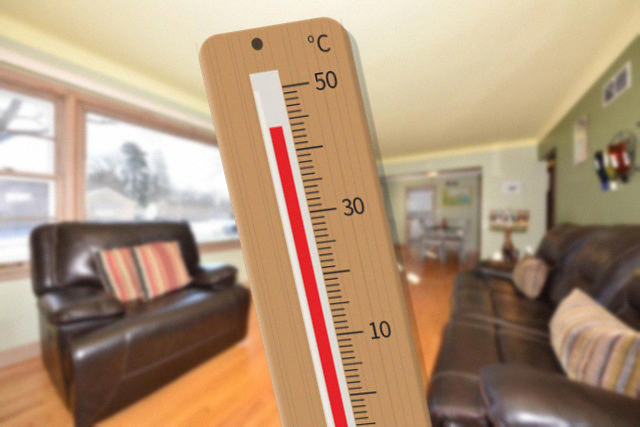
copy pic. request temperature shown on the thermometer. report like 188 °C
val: 44 °C
